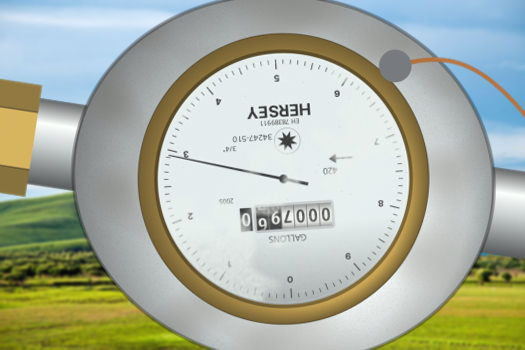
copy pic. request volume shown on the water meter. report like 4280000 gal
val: 7962.9 gal
